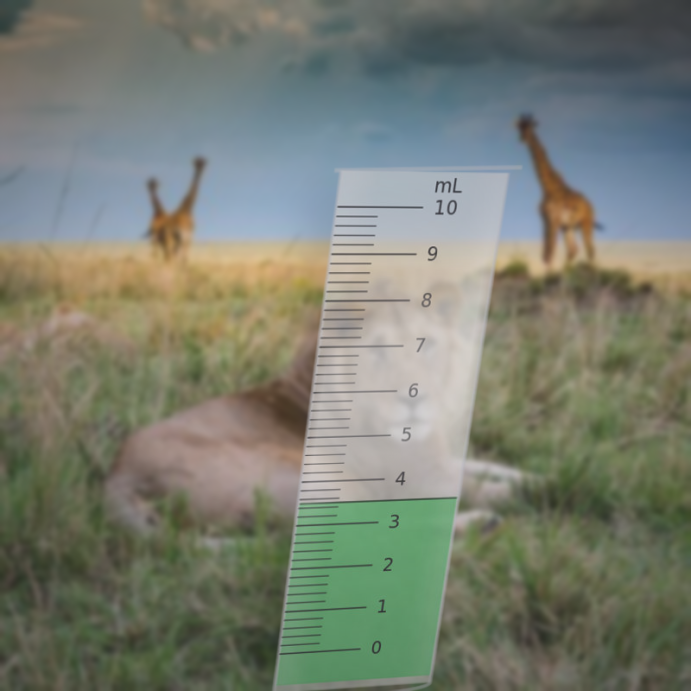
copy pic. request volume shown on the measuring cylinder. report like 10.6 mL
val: 3.5 mL
